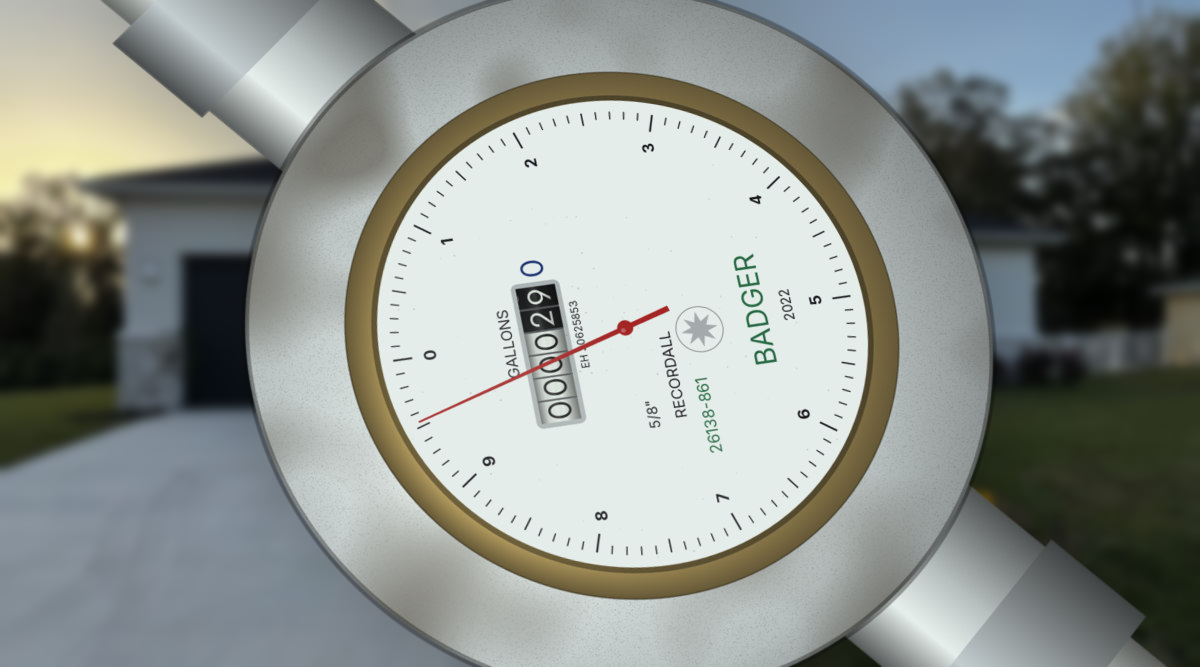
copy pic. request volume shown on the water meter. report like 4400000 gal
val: 289.5 gal
